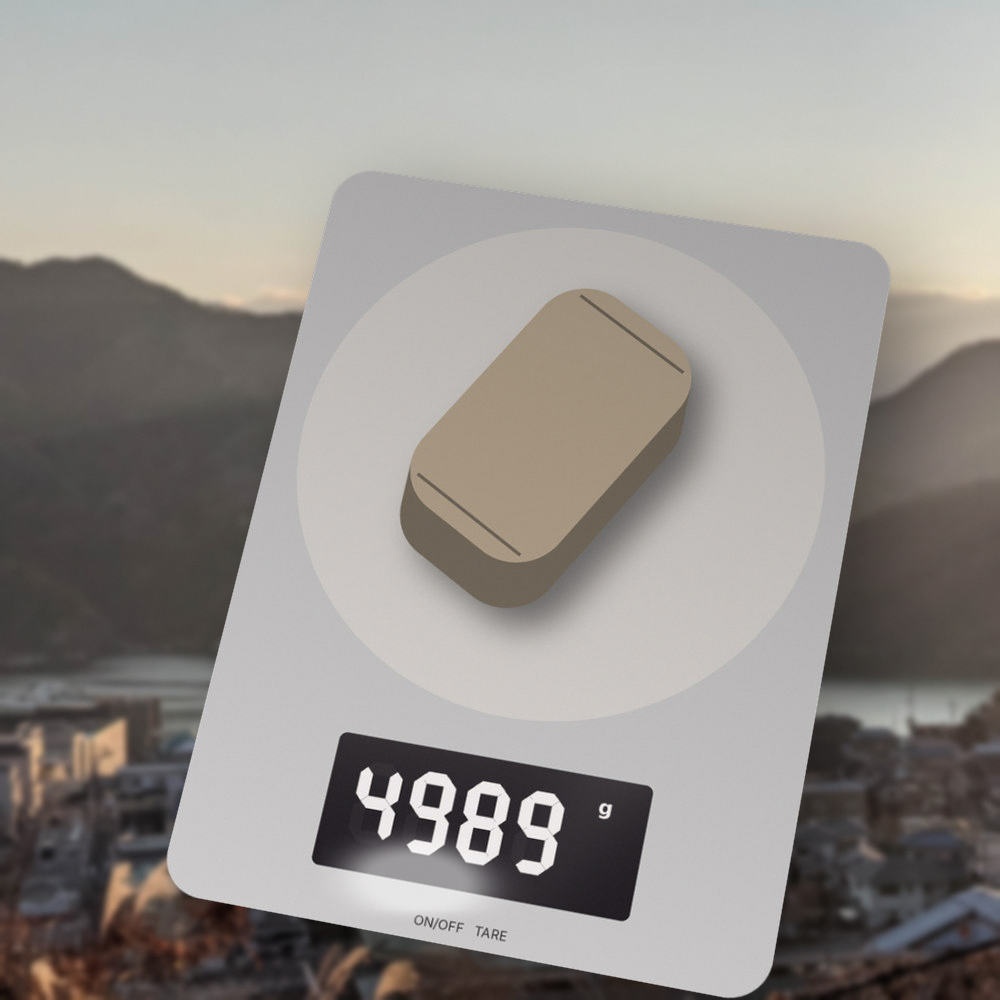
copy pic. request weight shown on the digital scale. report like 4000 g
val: 4989 g
